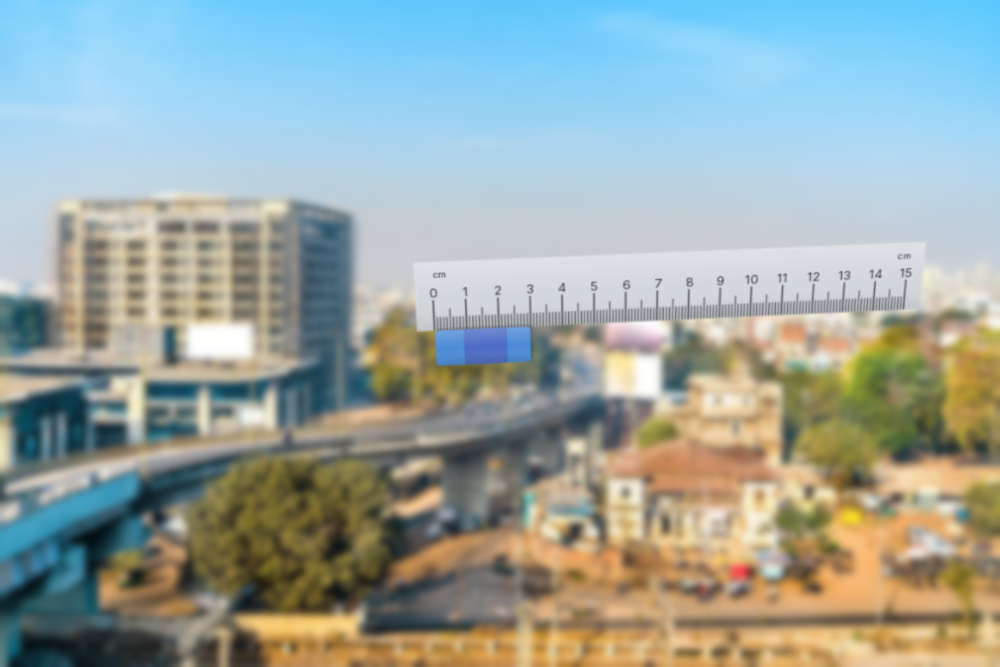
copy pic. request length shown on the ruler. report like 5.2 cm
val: 3 cm
